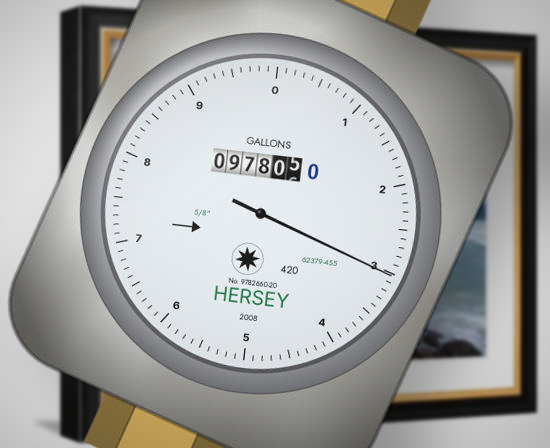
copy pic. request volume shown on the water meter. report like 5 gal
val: 978053.0 gal
